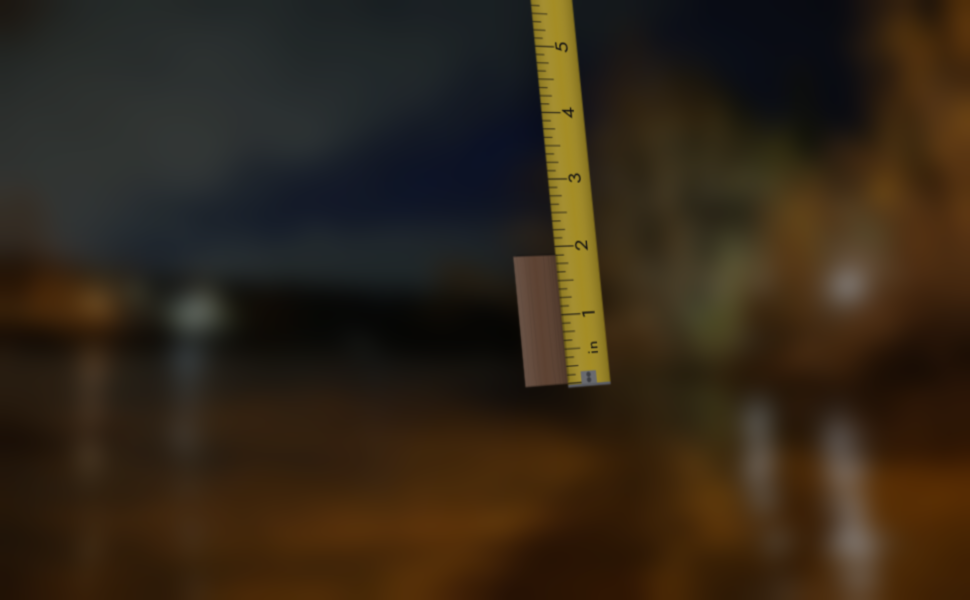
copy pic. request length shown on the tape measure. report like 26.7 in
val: 1.875 in
